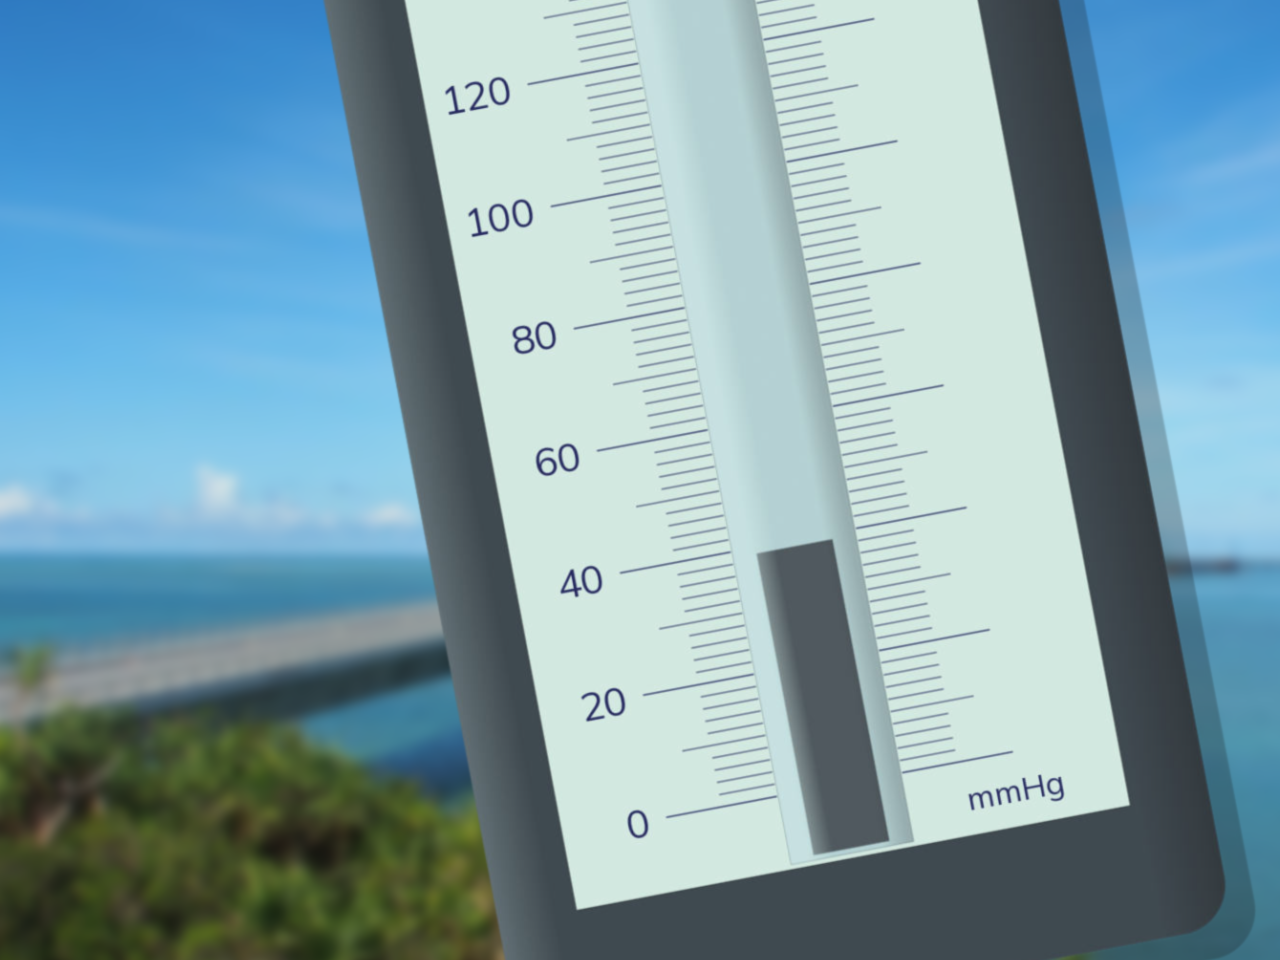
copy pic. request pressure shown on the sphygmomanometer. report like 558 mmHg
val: 39 mmHg
